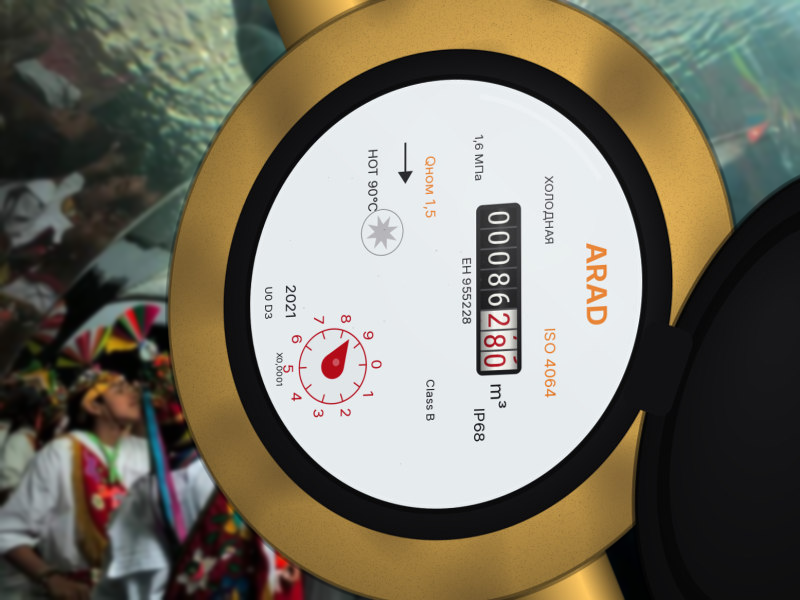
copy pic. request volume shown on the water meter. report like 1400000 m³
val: 86.2798 m³
